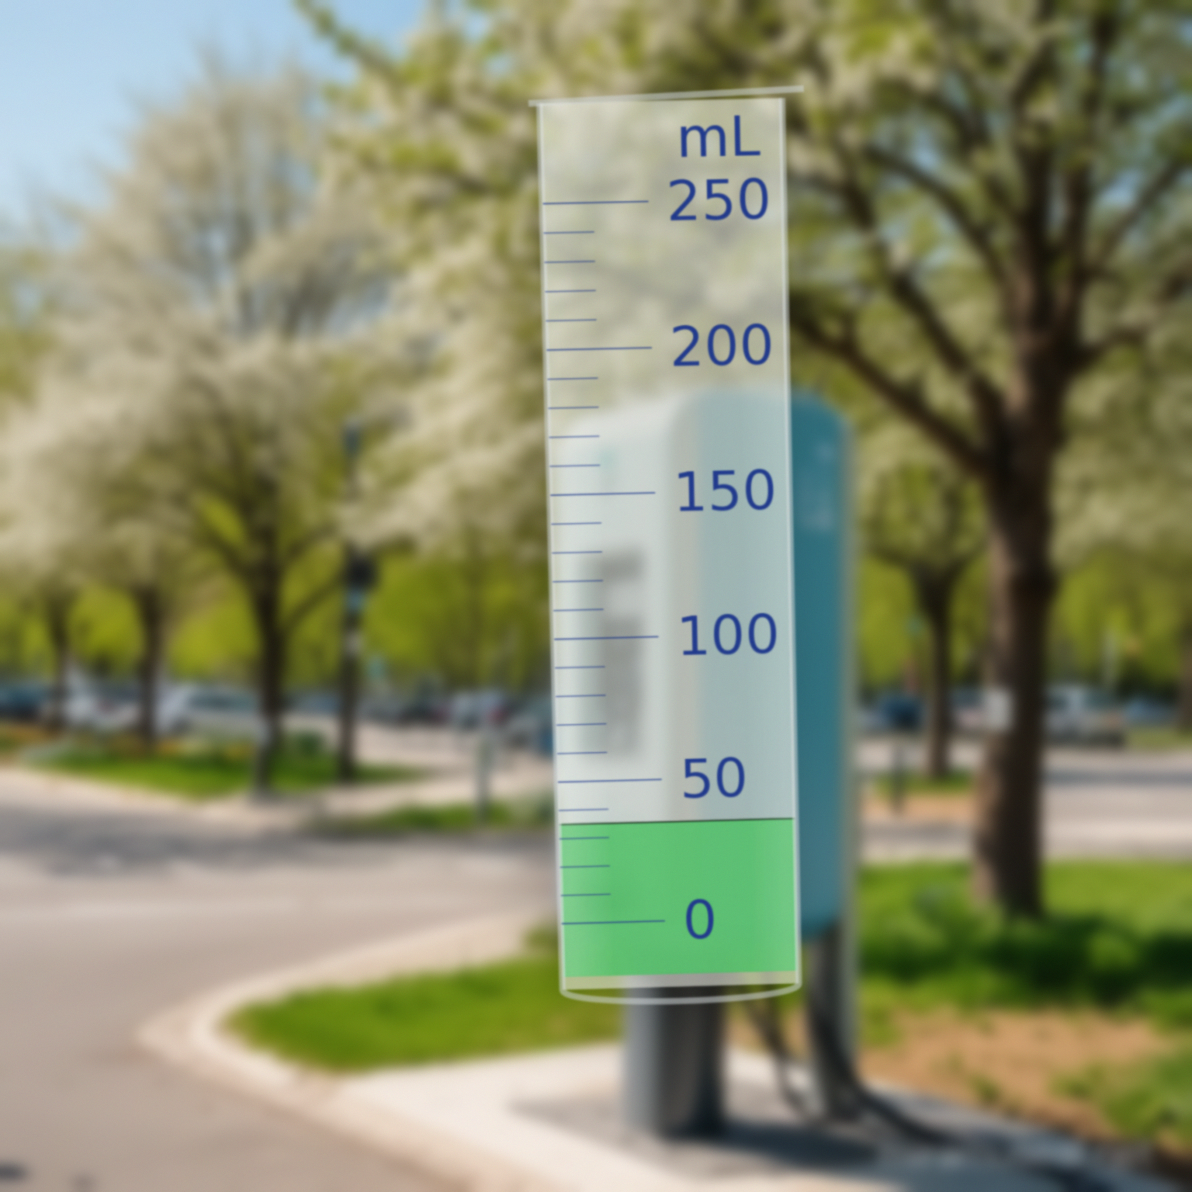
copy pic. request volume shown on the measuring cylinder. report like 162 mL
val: 35 mL
